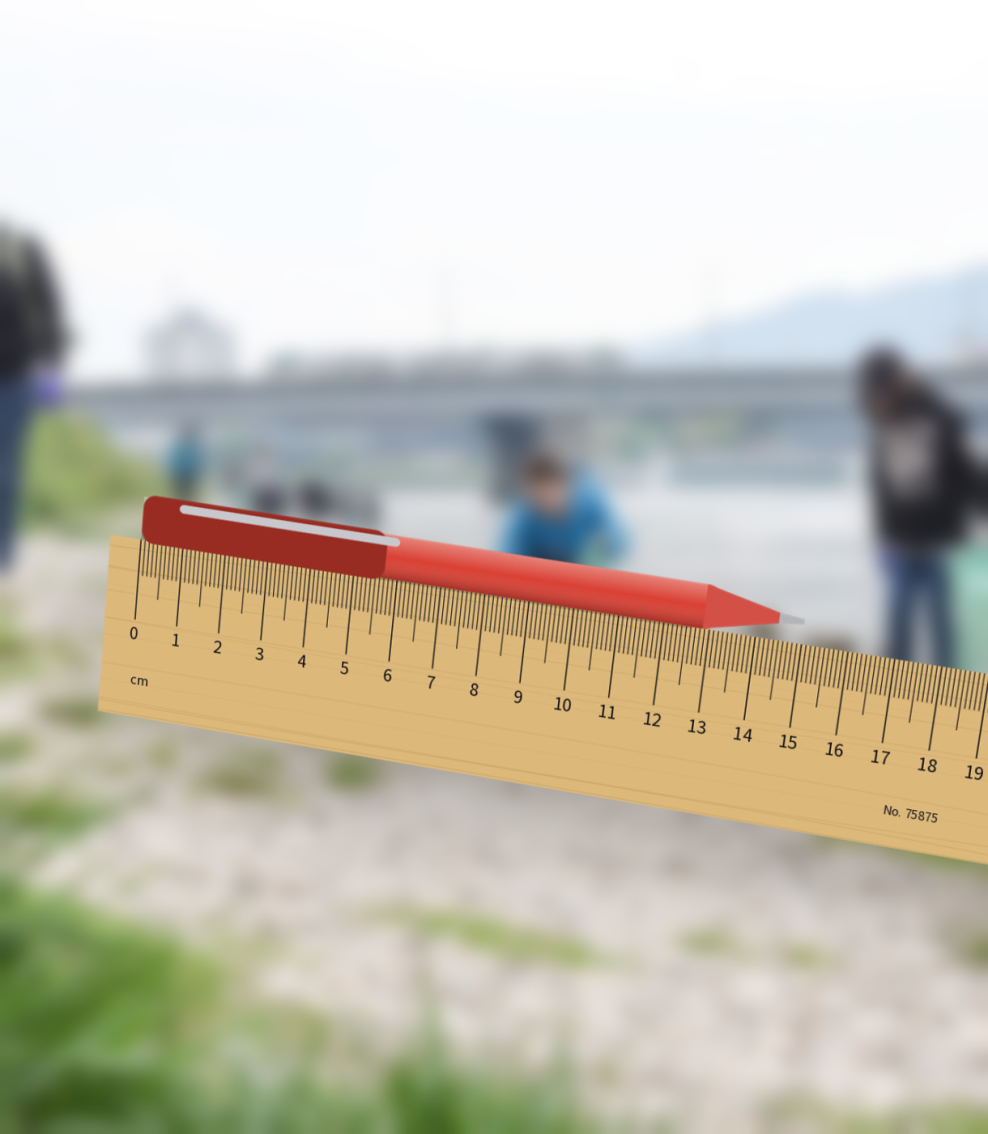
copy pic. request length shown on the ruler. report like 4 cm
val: 15 cm
